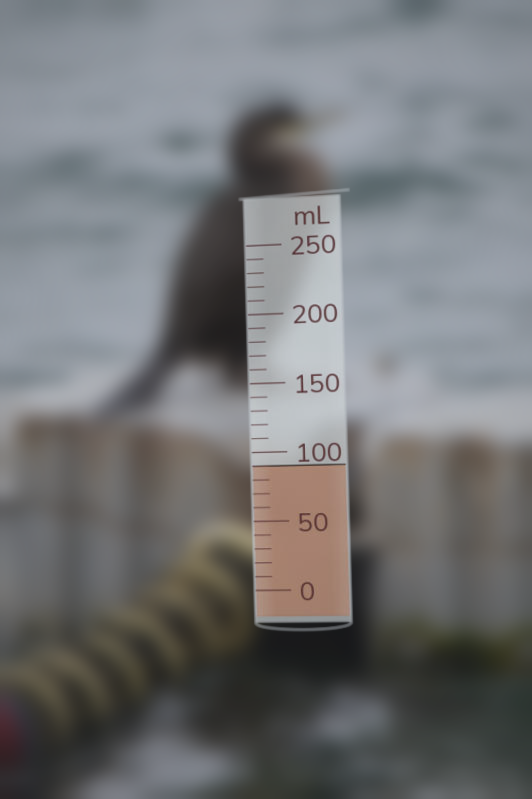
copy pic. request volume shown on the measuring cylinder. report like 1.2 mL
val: 90 mL
